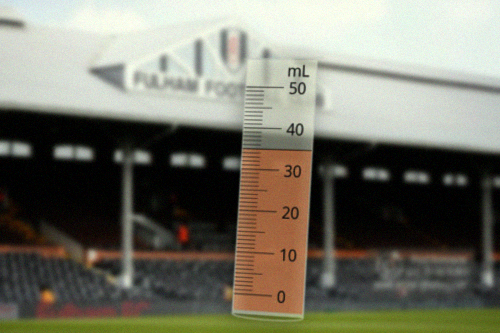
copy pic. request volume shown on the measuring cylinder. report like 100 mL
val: 35 mL
